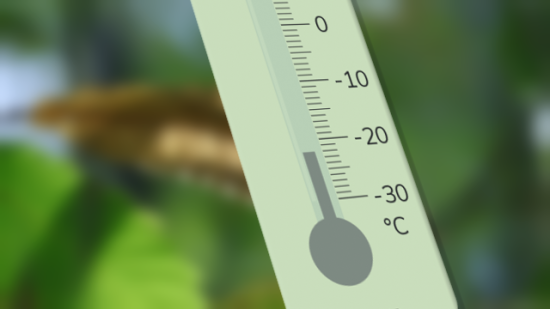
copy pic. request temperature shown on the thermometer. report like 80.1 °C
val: -22 °C
